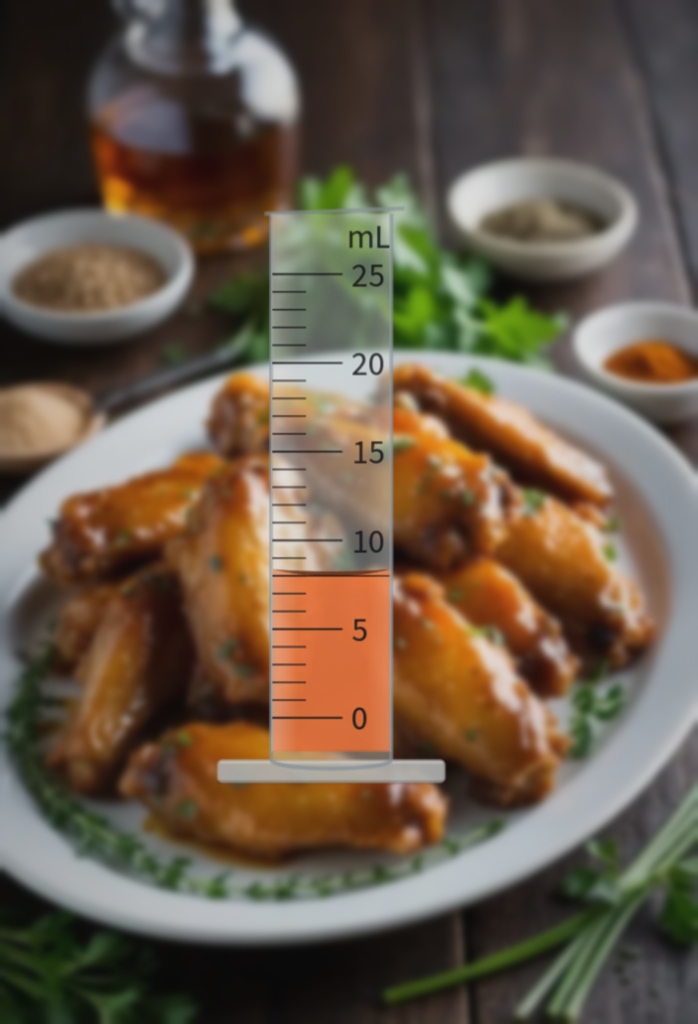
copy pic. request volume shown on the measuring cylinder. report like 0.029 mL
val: 8 mL
